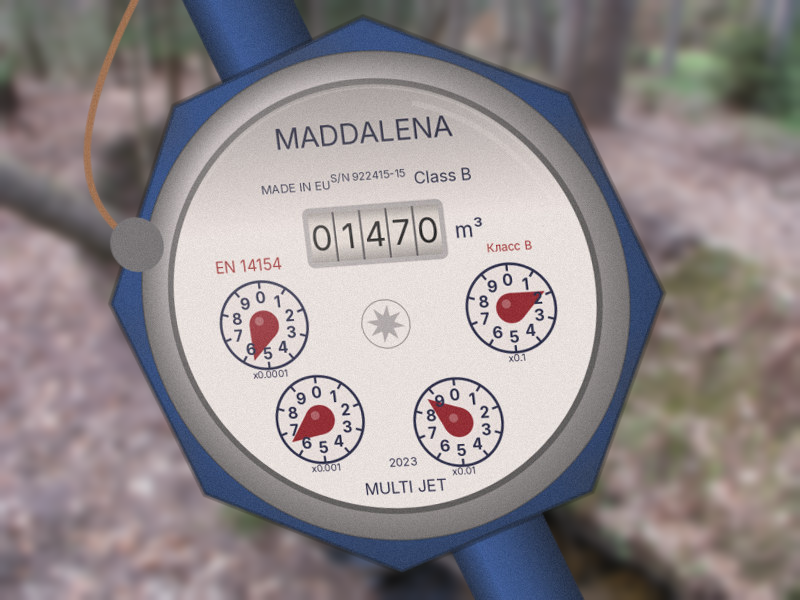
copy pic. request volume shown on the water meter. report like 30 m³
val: 1470.1865 m³
